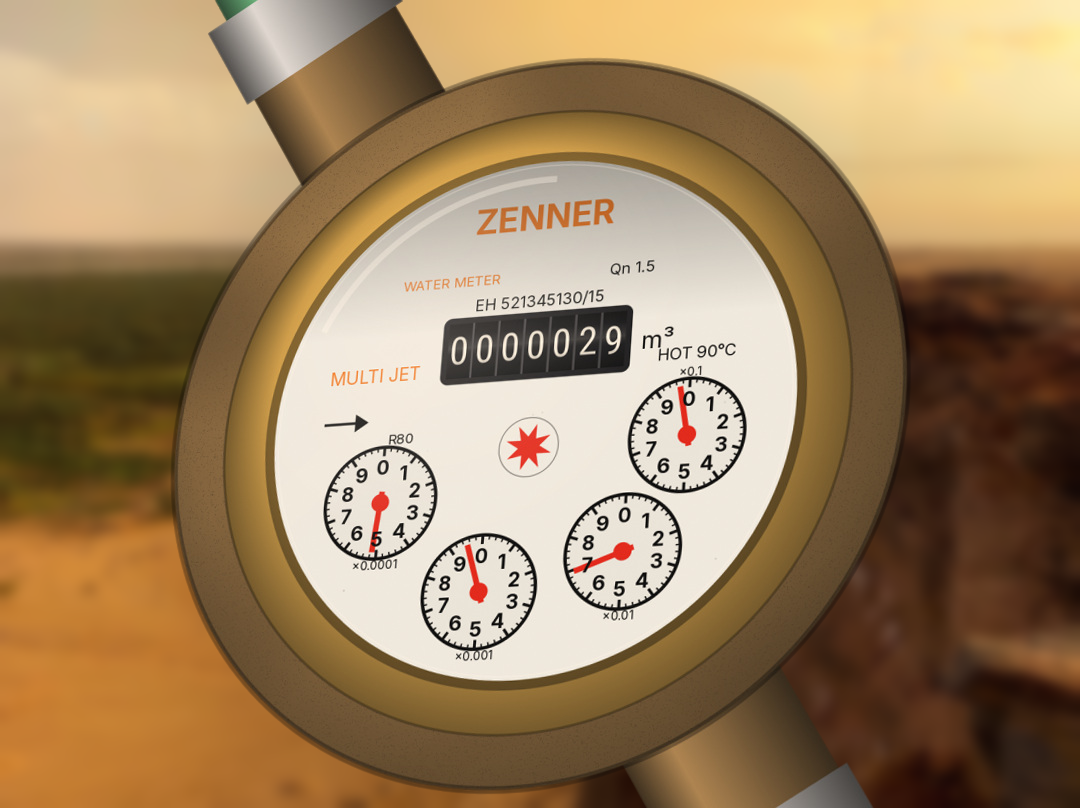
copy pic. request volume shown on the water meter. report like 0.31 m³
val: 28.9695 m³
